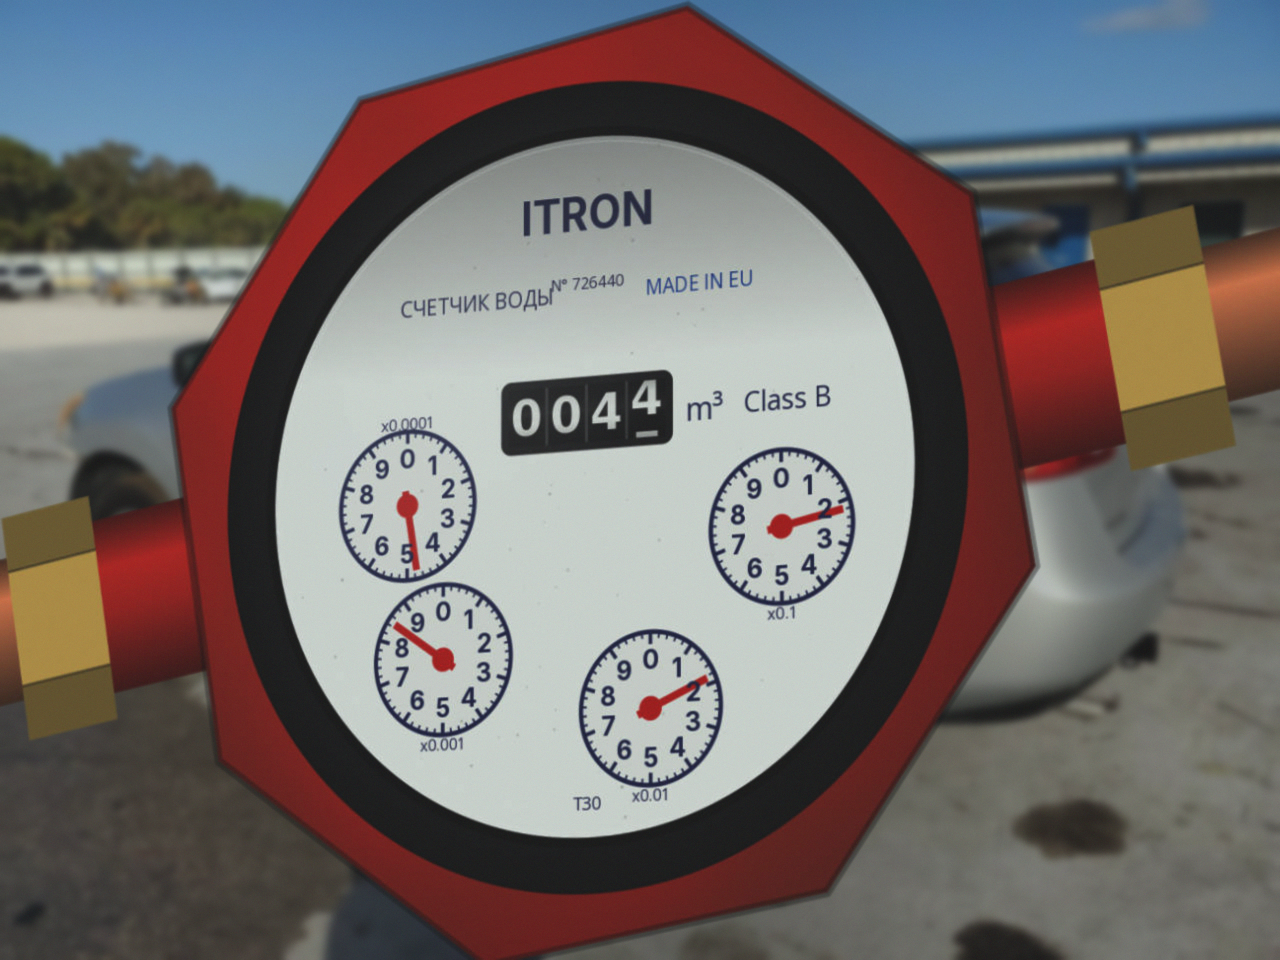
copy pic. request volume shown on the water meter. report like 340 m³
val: 44.2184 m³
